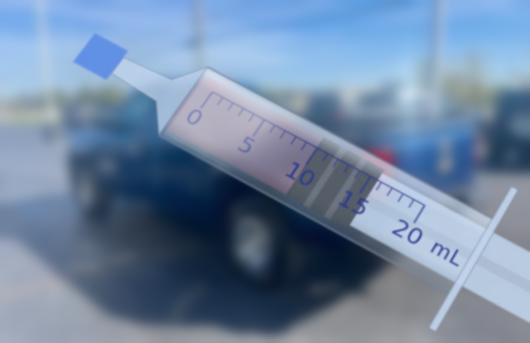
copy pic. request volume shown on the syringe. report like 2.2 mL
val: 10 mL
